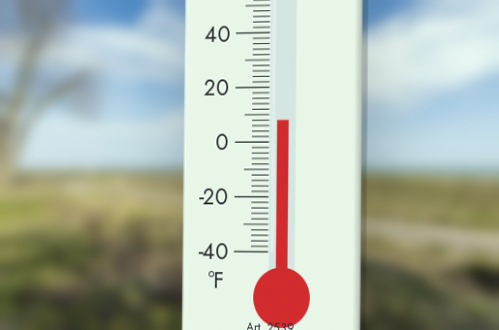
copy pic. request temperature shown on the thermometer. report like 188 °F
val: 8 °F
